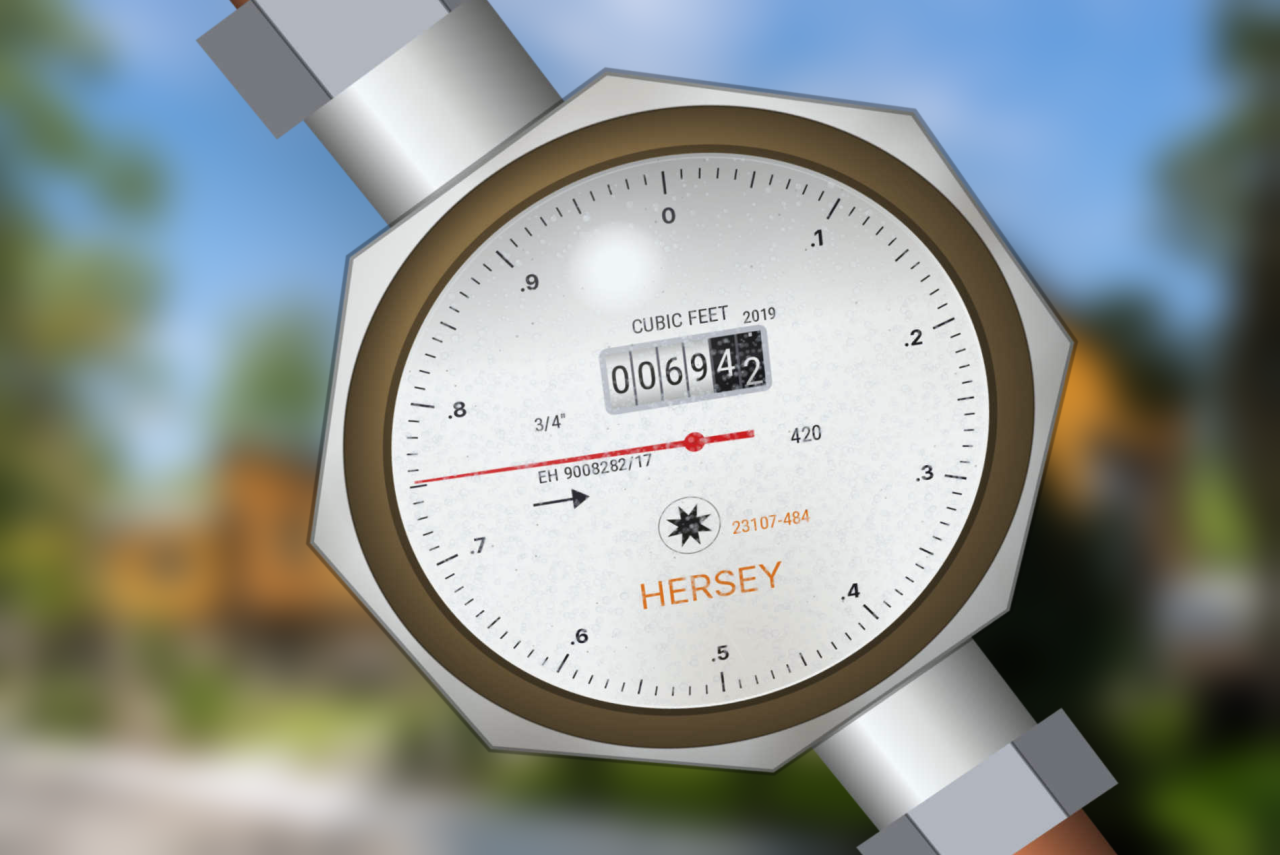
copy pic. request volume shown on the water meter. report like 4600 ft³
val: 6941.75 ft³
